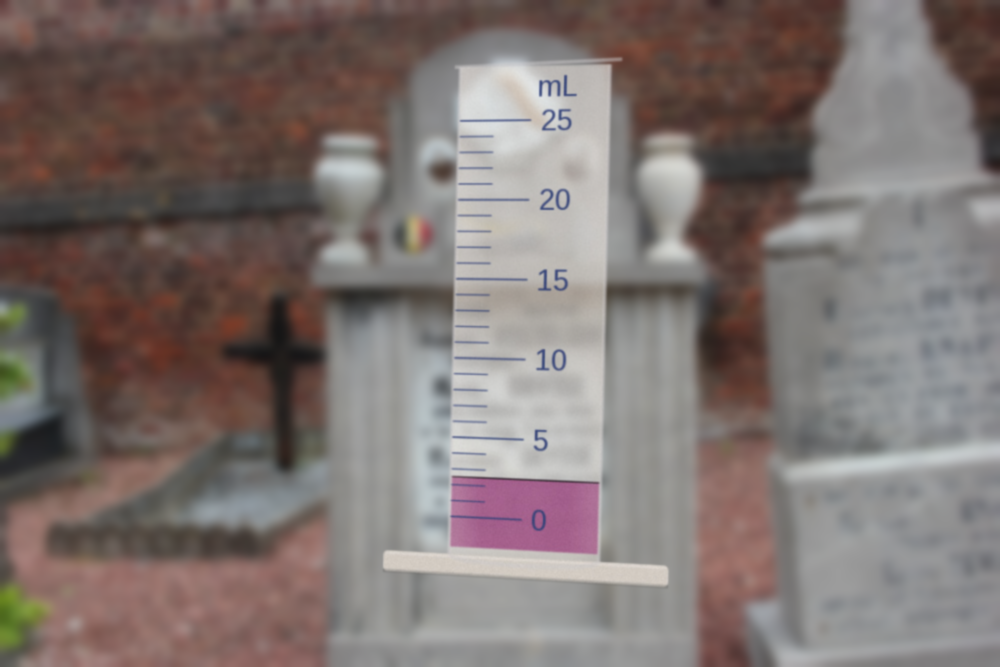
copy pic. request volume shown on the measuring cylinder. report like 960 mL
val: 2.5 mL
